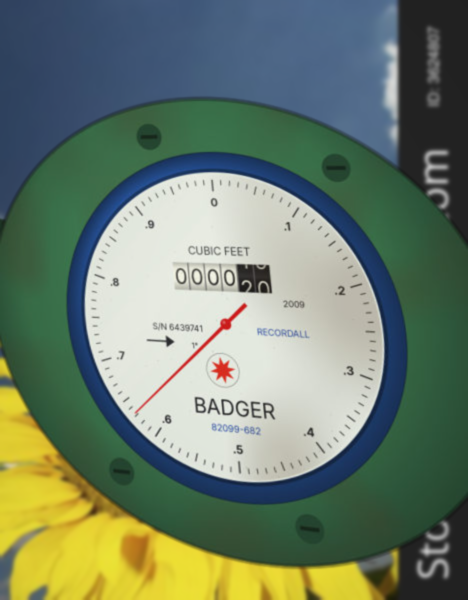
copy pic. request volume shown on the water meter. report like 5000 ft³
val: 19.63 ft³
